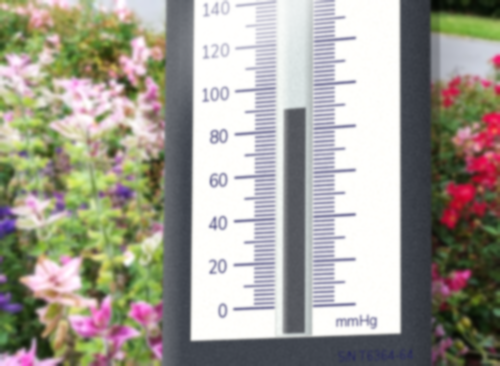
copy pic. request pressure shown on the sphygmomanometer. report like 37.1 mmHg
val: 90 mmHg
